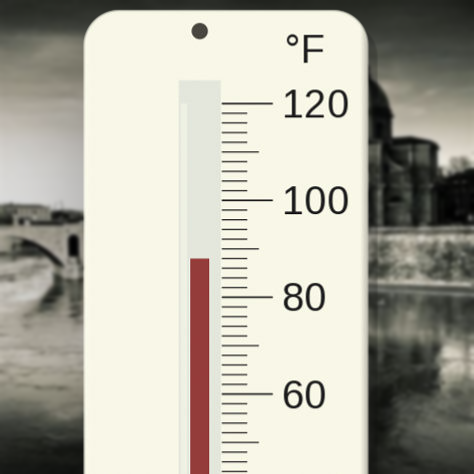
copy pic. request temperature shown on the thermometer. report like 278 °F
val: 88 °F
